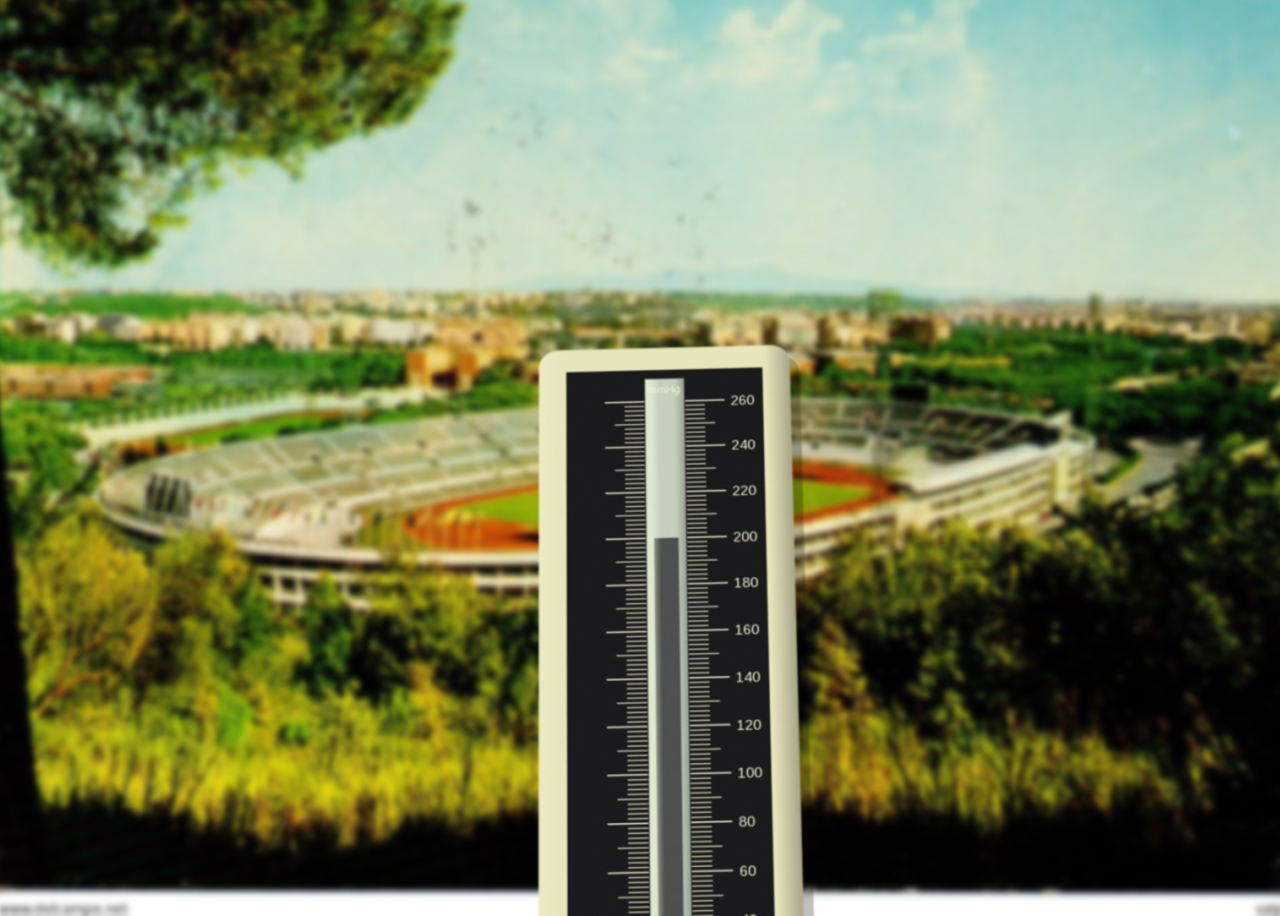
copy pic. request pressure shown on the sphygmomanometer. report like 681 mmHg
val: 200 mmHg
